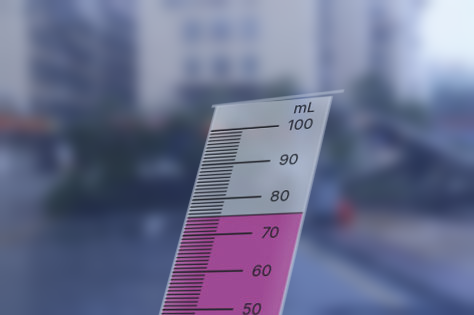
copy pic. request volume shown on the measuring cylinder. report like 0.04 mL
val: 75 mL
